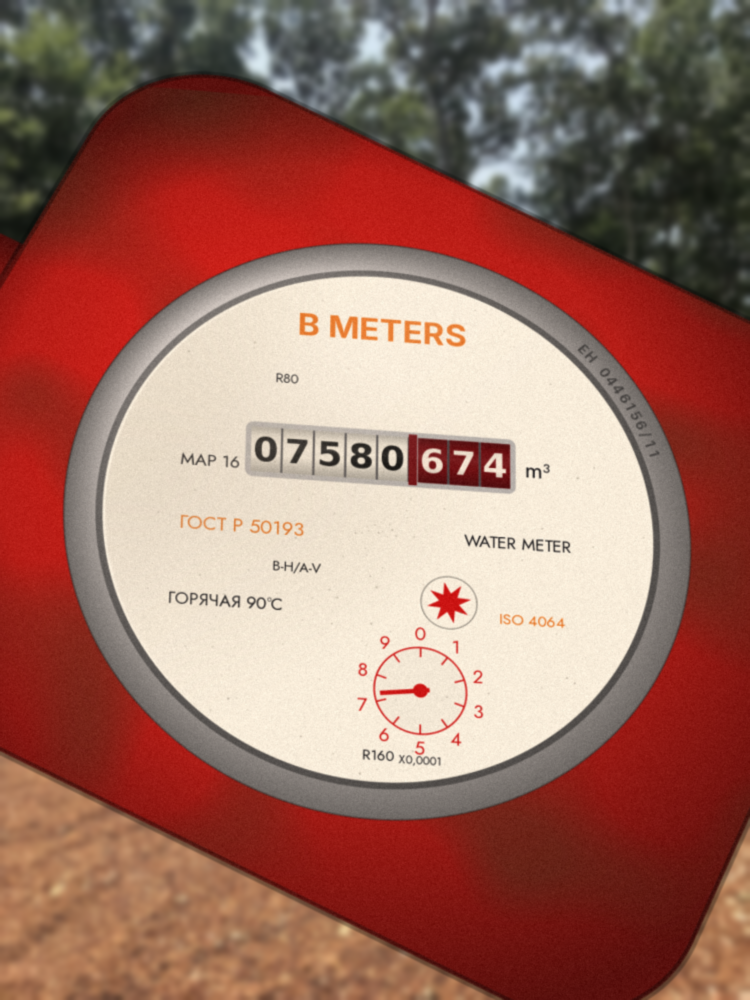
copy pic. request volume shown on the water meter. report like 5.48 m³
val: 7580.6747 m³
